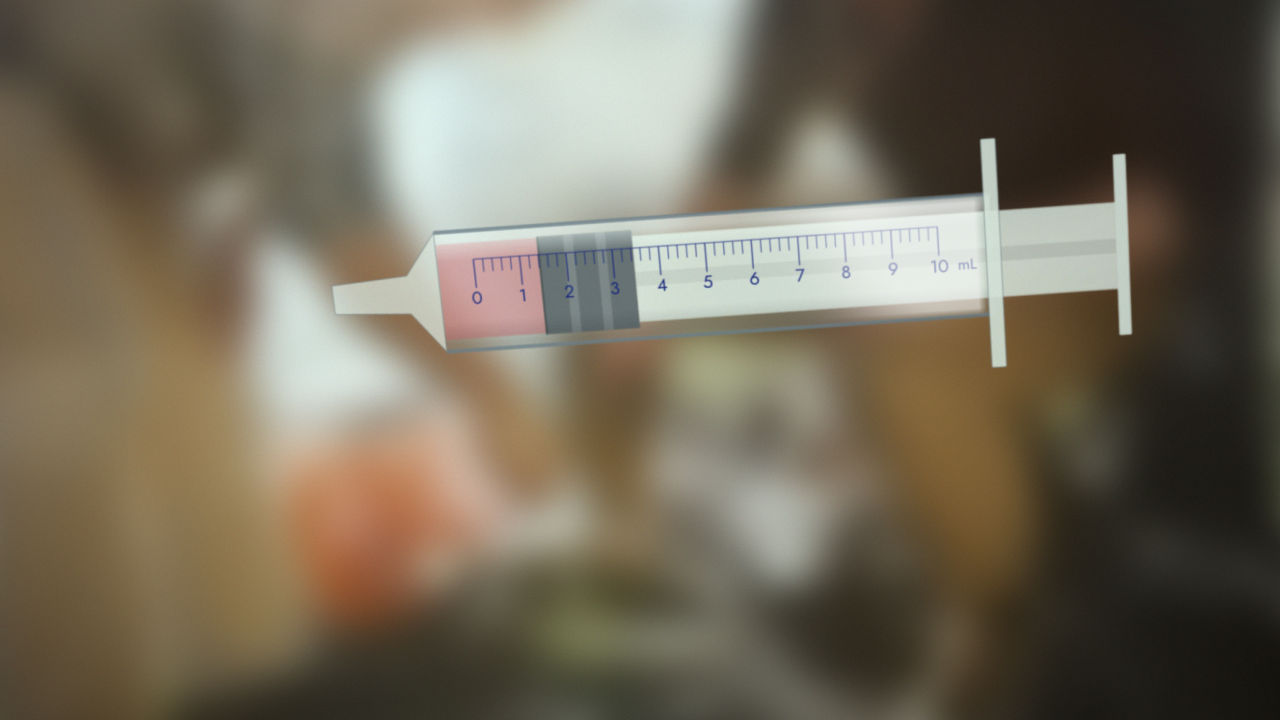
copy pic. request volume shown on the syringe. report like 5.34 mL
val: 1.4 mL
